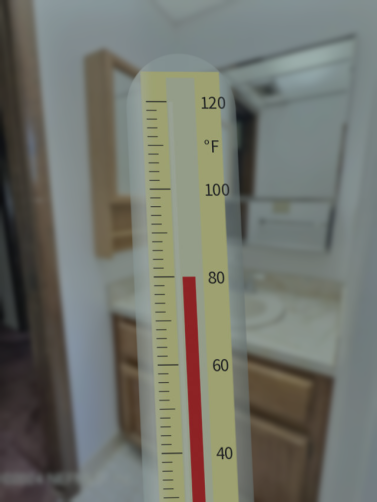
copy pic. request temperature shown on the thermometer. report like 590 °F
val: 80 °F
